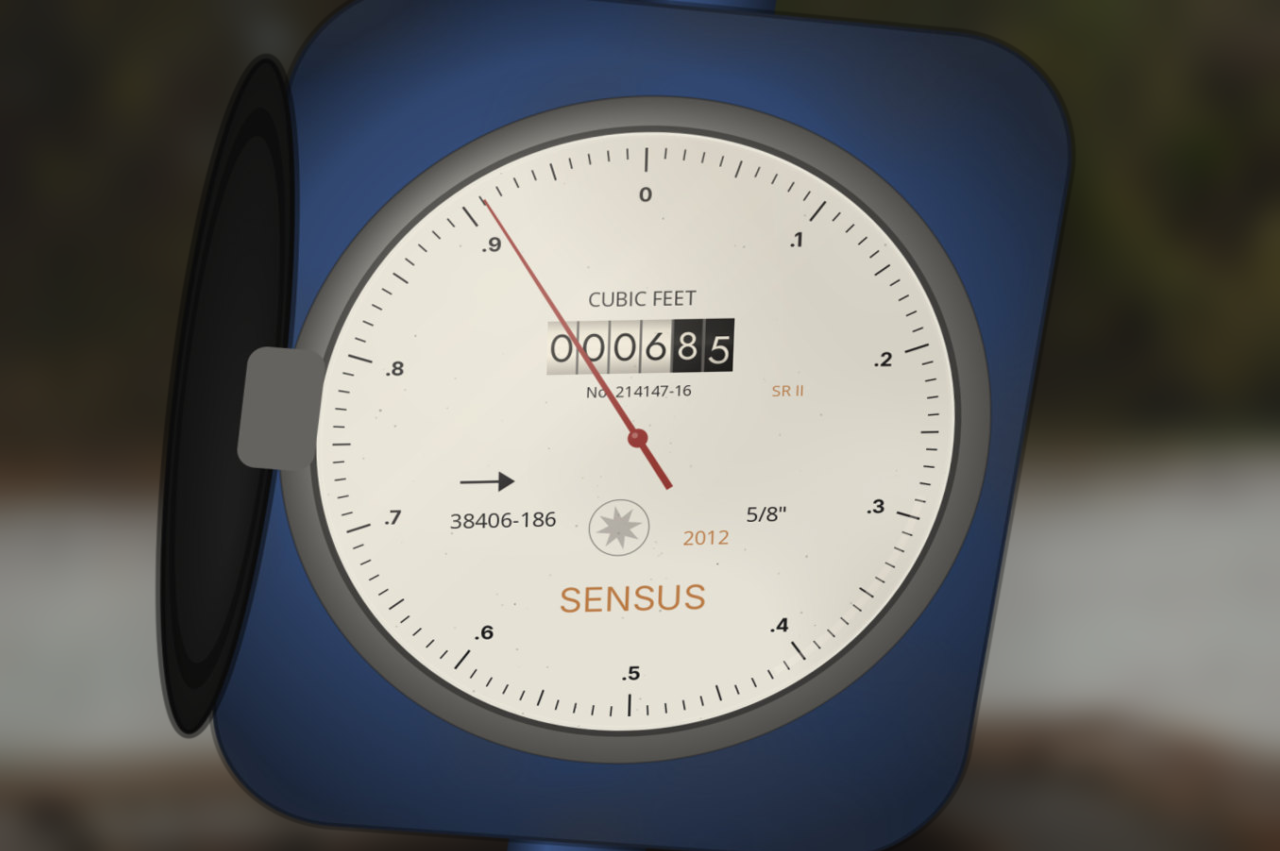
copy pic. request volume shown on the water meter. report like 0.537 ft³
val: 684.91 ft³
